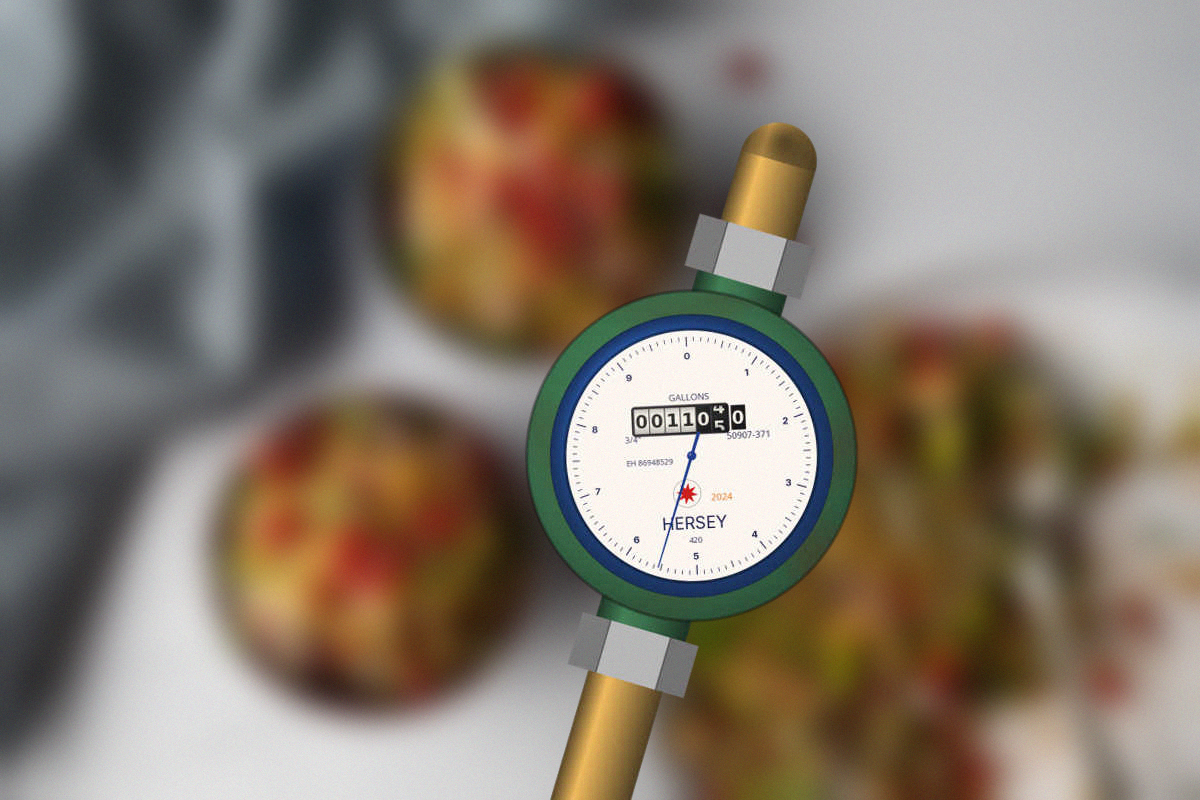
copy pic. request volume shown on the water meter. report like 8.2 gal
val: 11045.5 gal
